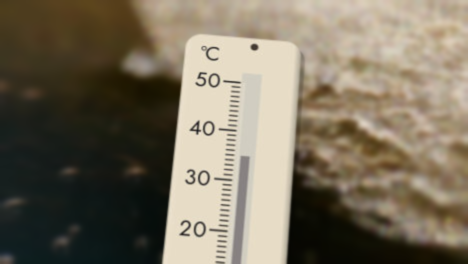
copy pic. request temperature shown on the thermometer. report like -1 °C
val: 35 °C
